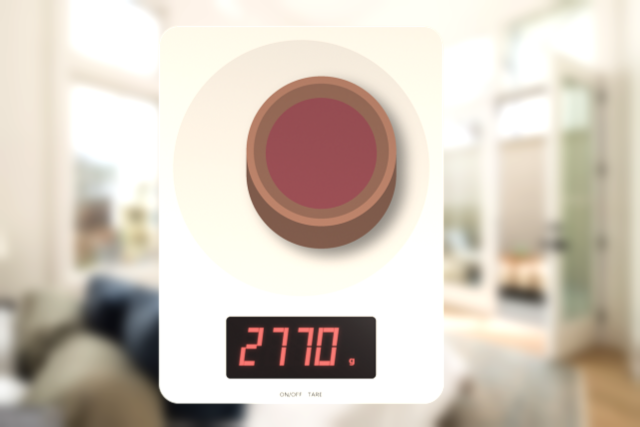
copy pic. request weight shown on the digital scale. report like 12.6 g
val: 2770 g
